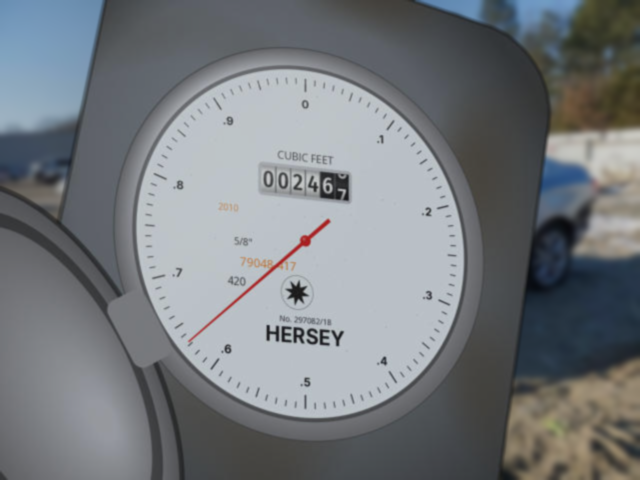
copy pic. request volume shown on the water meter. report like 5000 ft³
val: 2466.63 ft³
